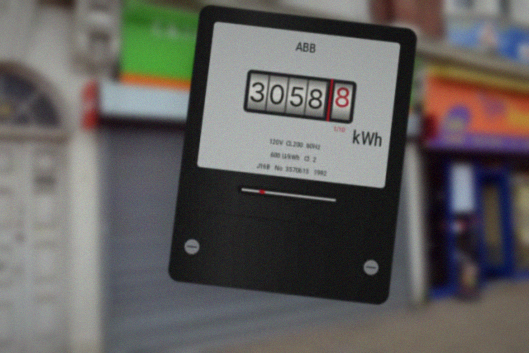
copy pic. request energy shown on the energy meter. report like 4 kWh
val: 3058.8 kWh
